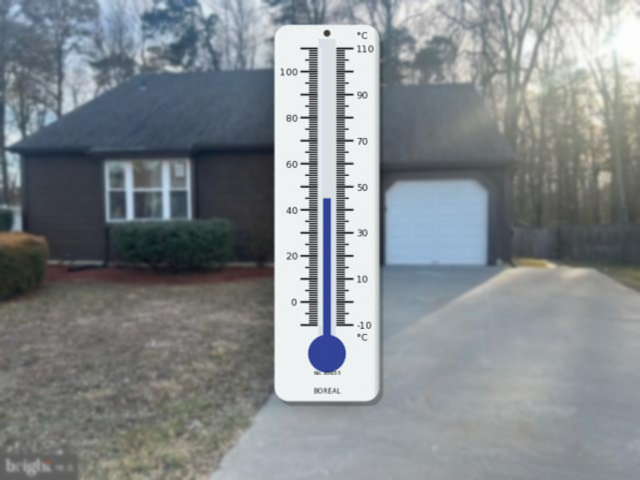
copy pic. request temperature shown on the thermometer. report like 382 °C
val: 45 °C
